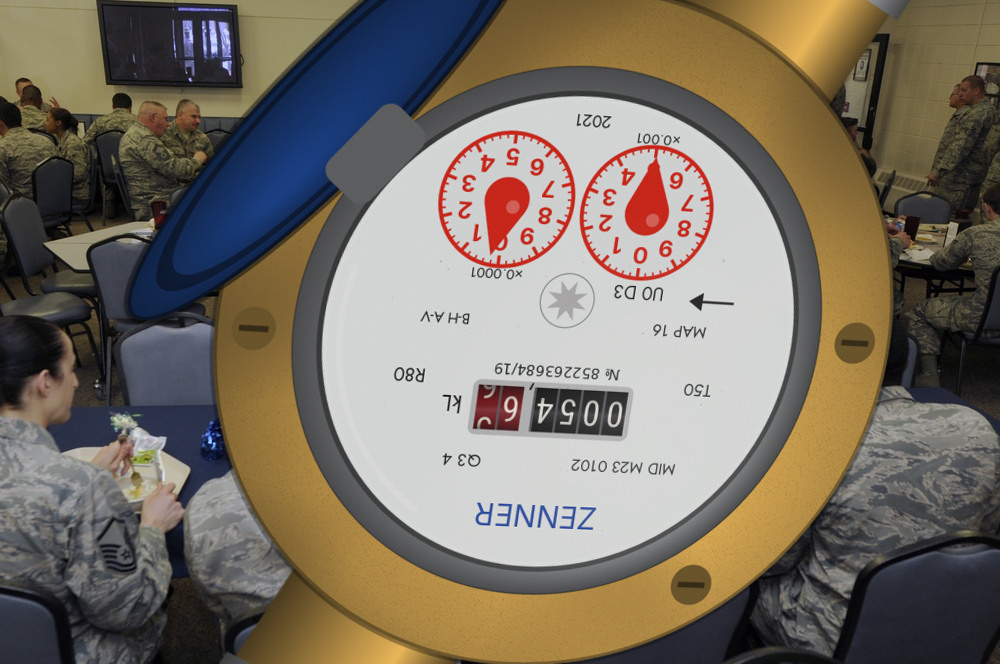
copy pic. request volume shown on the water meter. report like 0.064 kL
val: 54.6550 kL
